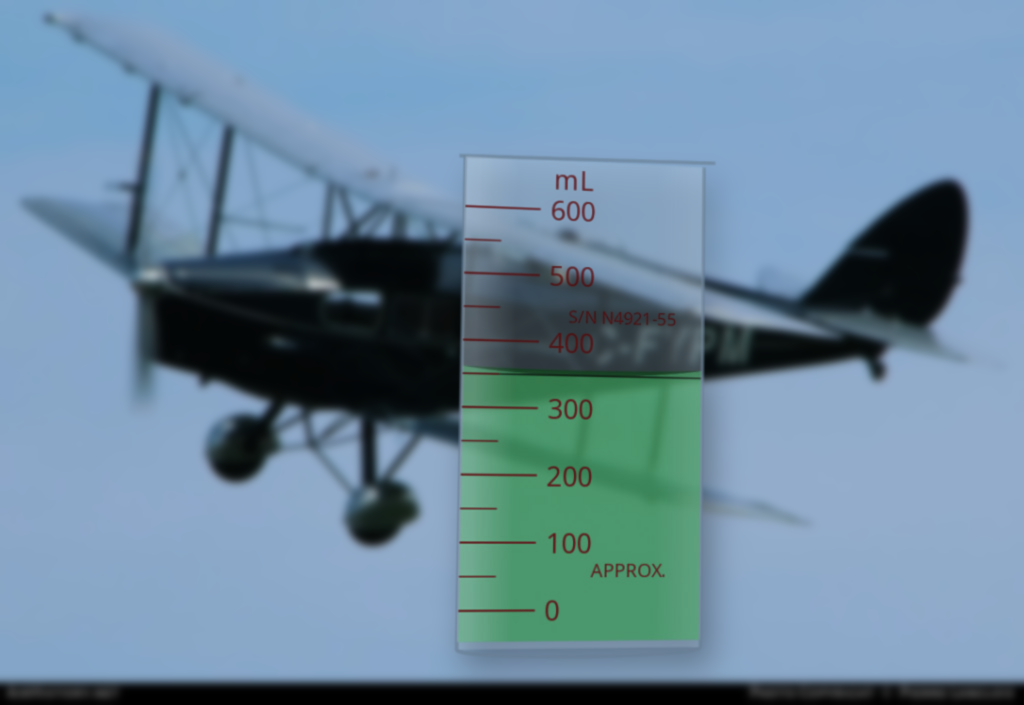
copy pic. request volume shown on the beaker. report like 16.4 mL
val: 350 mL
